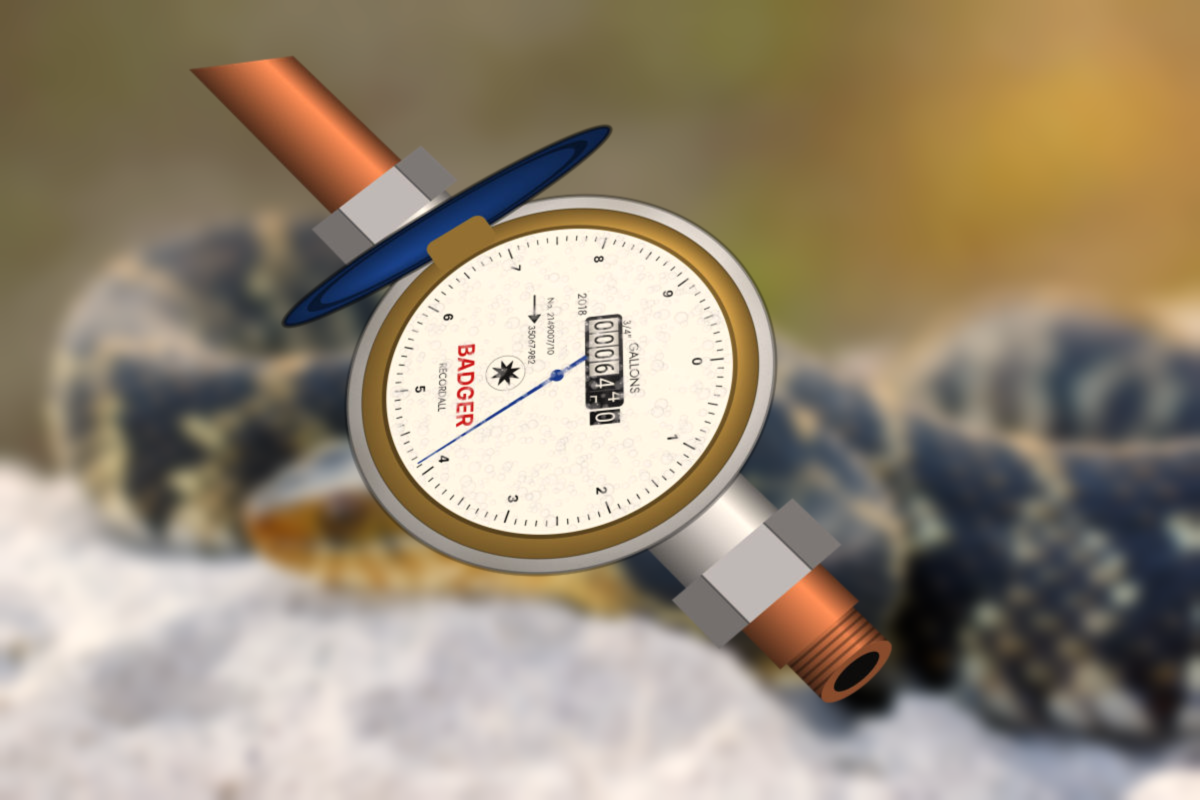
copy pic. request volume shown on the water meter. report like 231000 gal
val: 6444.1 gal
